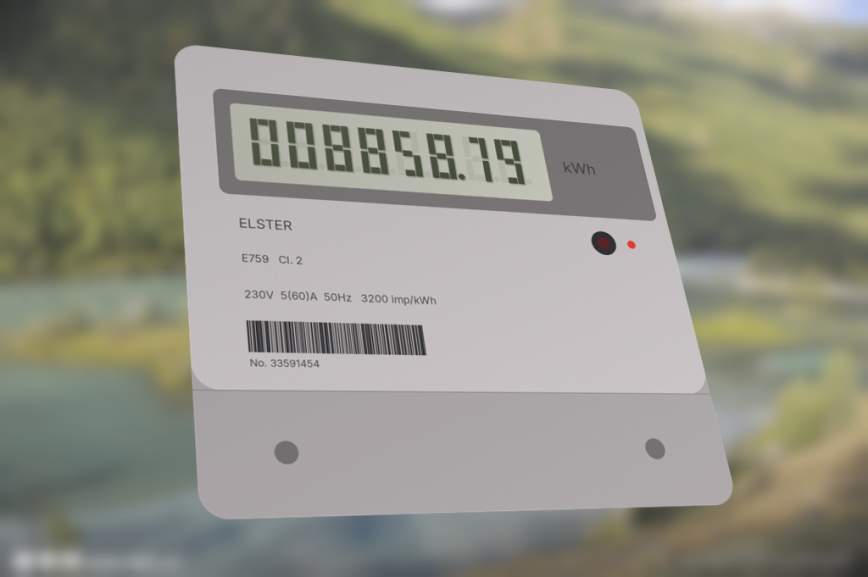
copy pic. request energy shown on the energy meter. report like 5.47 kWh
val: 8858.79 kWh
